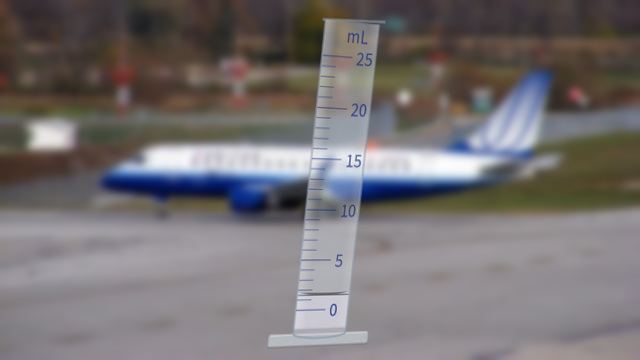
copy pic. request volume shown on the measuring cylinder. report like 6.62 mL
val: 1.5 mL
